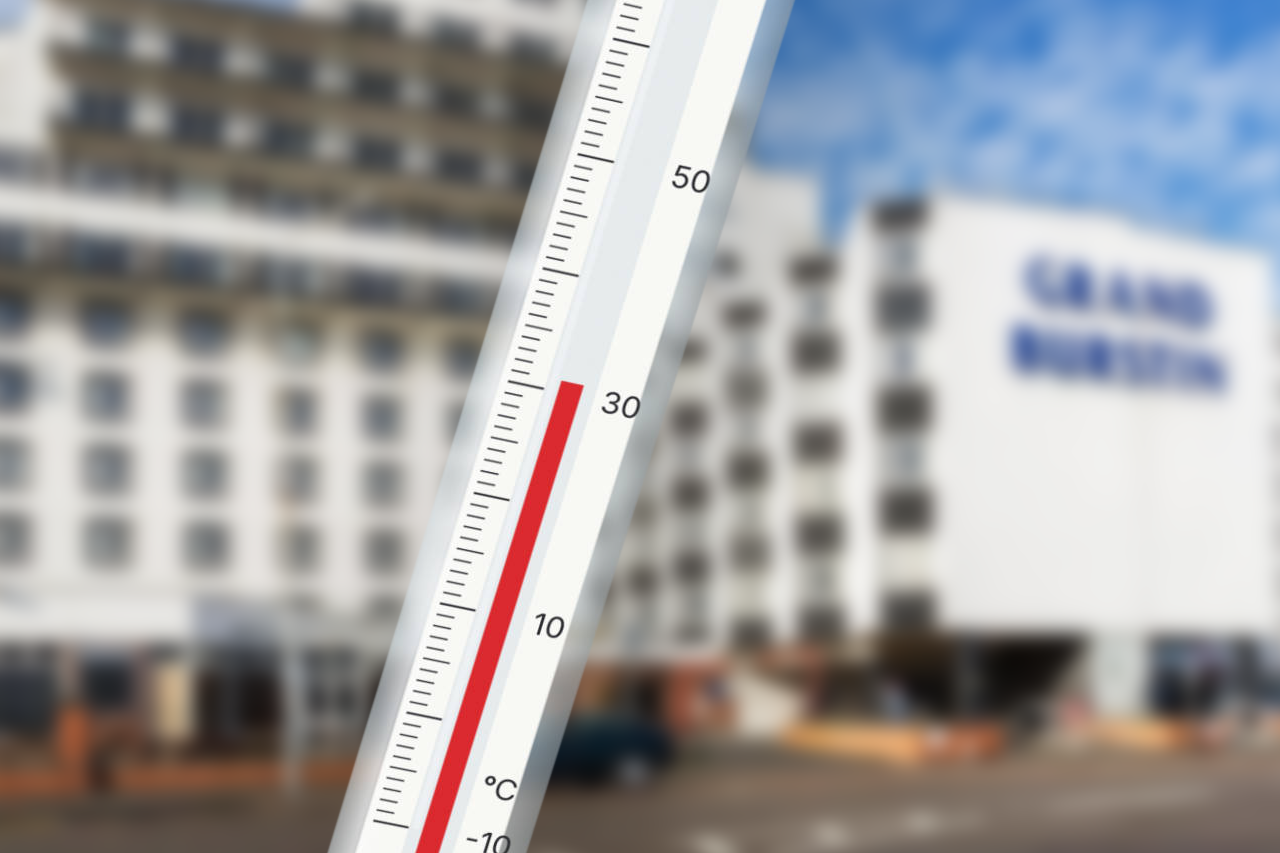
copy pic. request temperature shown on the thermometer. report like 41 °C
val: 31 °C
